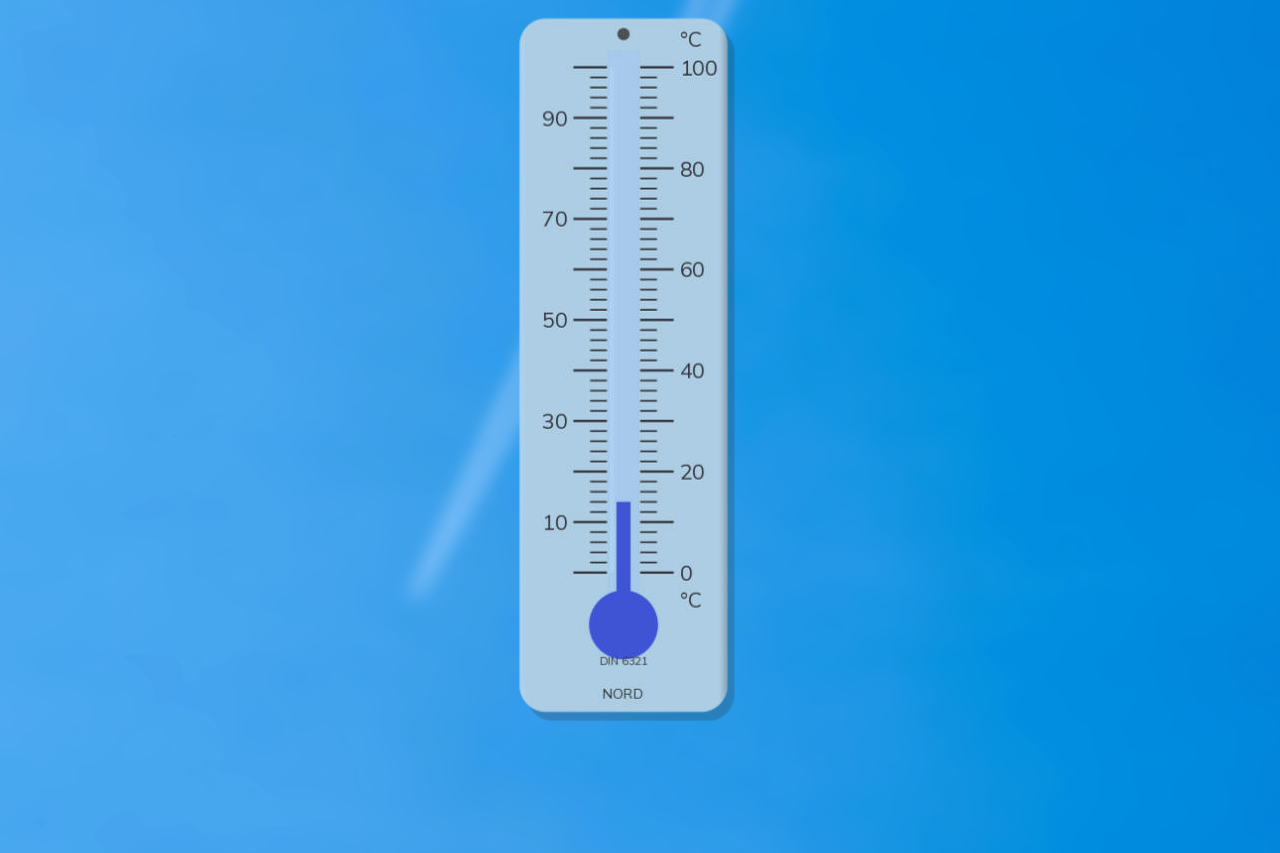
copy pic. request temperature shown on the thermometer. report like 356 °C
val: 14 °C
